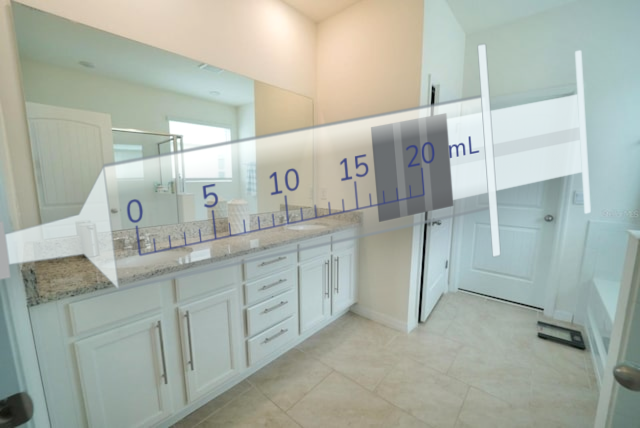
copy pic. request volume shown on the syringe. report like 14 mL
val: 16.5 mL
